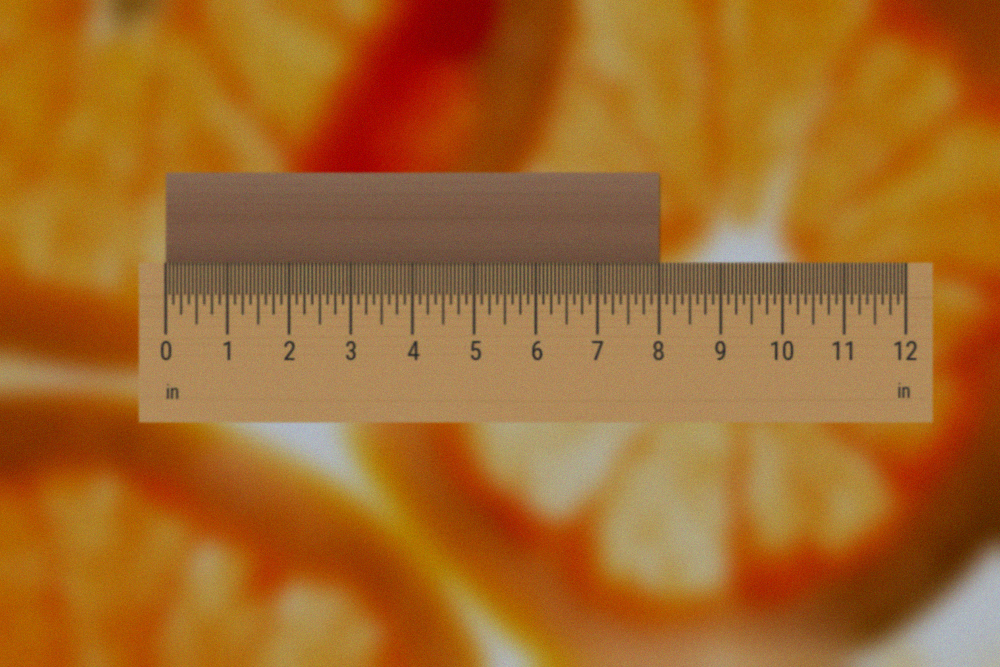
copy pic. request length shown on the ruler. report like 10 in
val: 8 in
